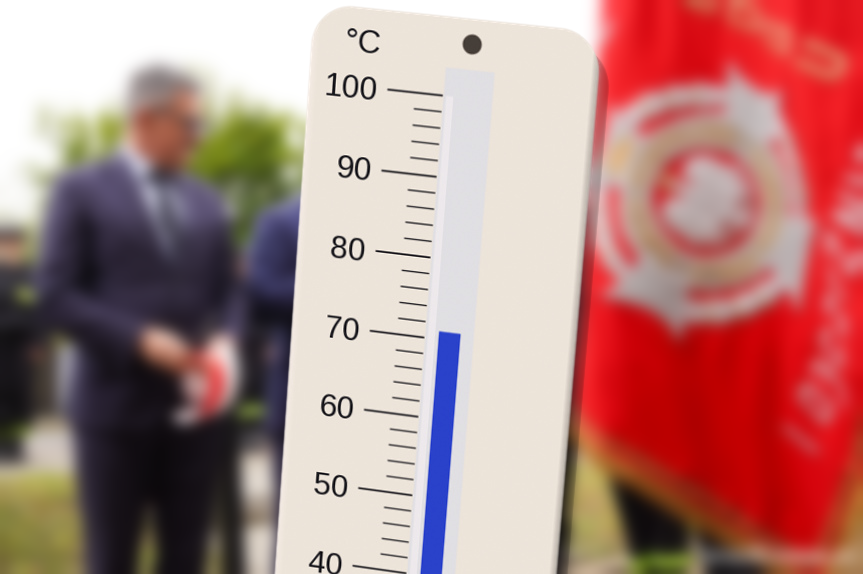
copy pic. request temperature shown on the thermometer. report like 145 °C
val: 71 °C
